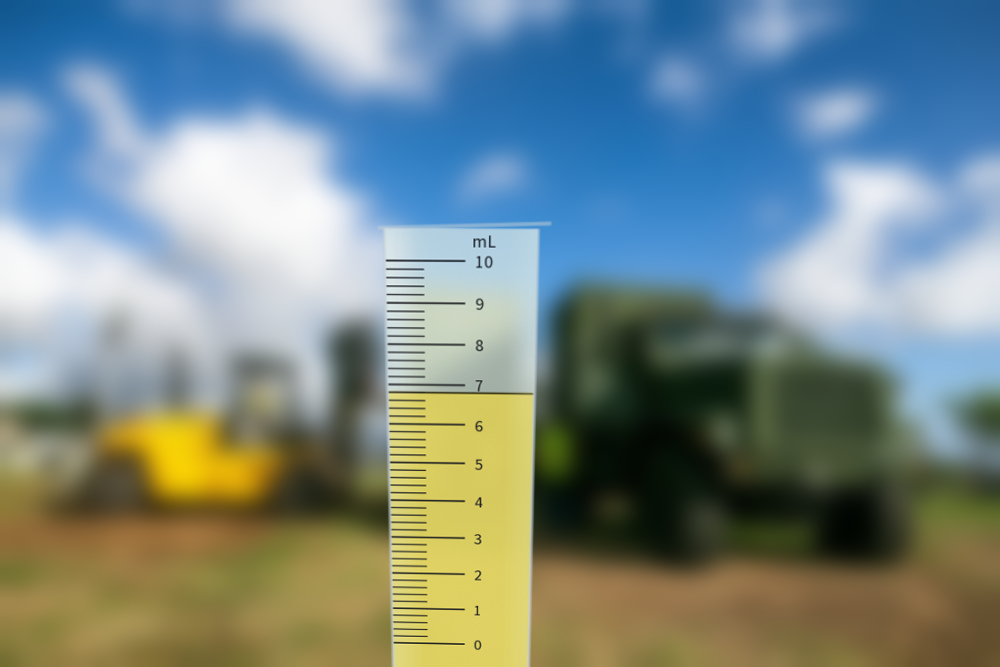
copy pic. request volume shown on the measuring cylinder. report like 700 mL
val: 6.8 mL
